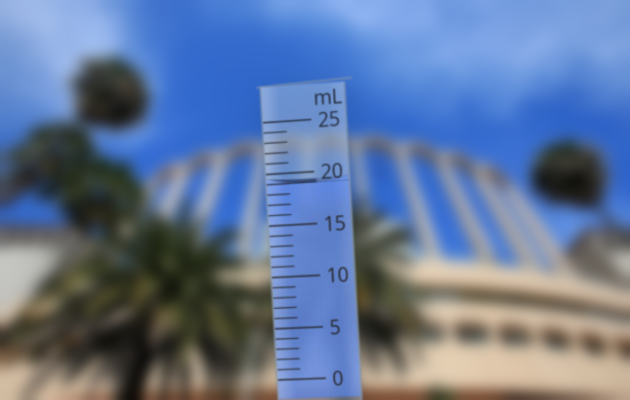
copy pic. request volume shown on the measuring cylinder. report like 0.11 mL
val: 19 mL
